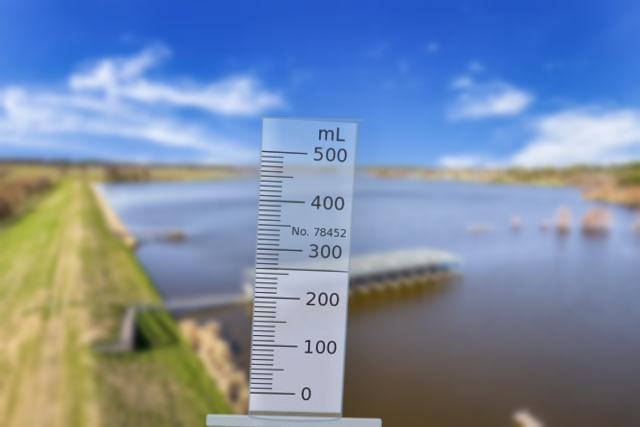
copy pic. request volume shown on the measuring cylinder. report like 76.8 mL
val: 260 mL
